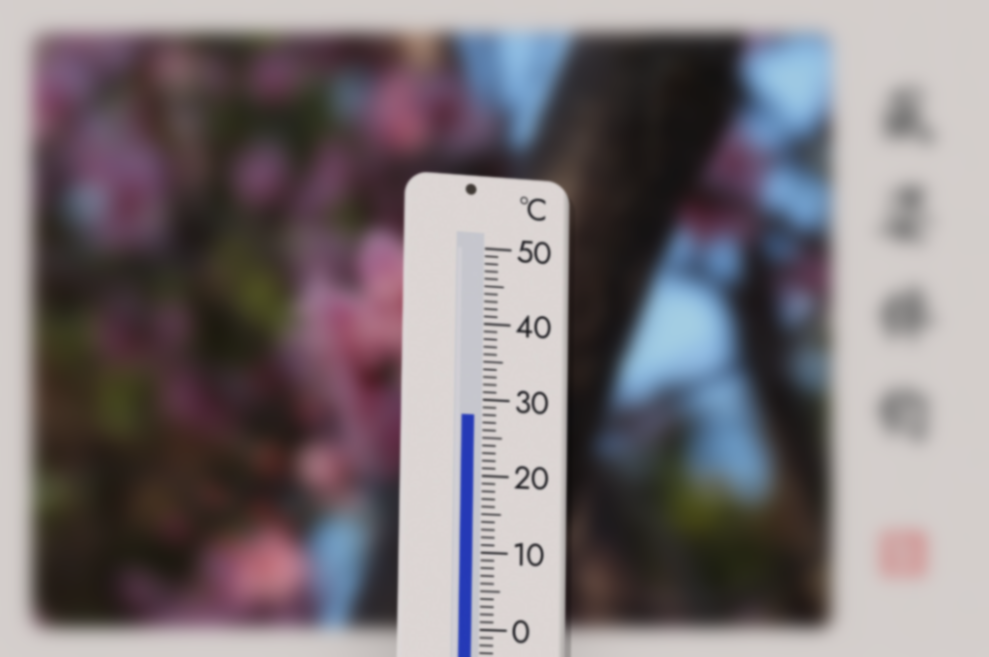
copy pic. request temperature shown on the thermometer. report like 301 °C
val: 28 °C
